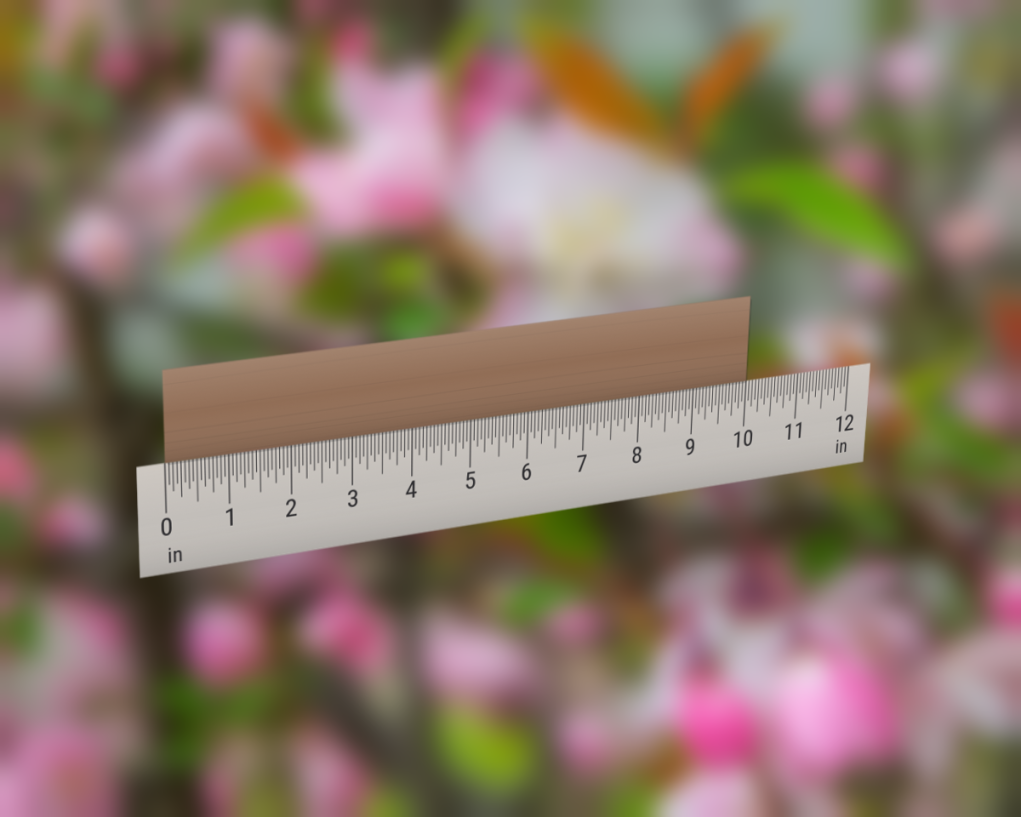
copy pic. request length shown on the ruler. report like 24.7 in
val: 10 in
